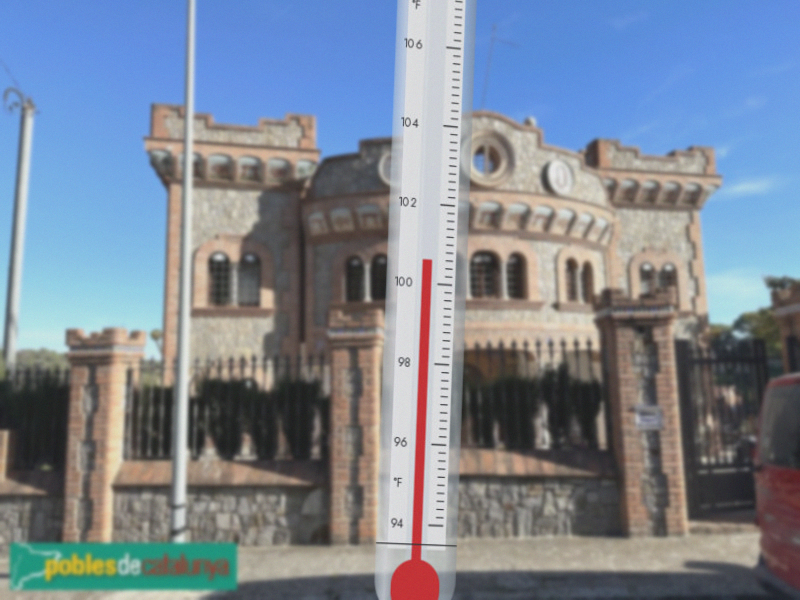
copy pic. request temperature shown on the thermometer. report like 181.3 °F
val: 100.6 °F
